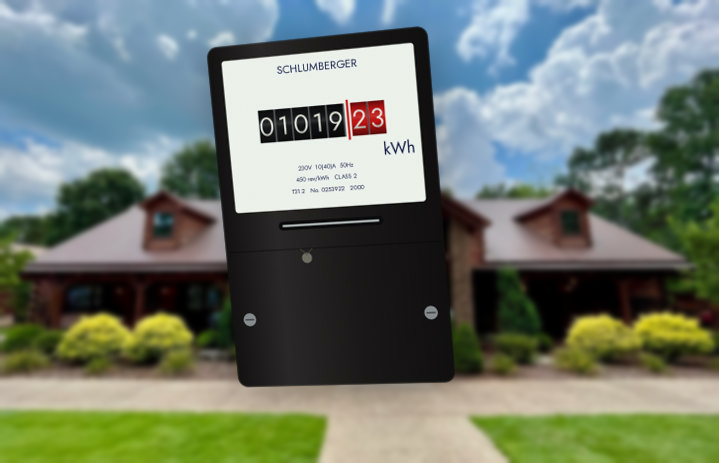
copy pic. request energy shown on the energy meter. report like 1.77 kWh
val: 1019.23 kWh
